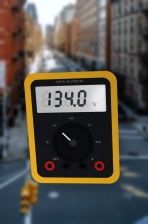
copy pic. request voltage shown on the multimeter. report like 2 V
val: 134.0 V
